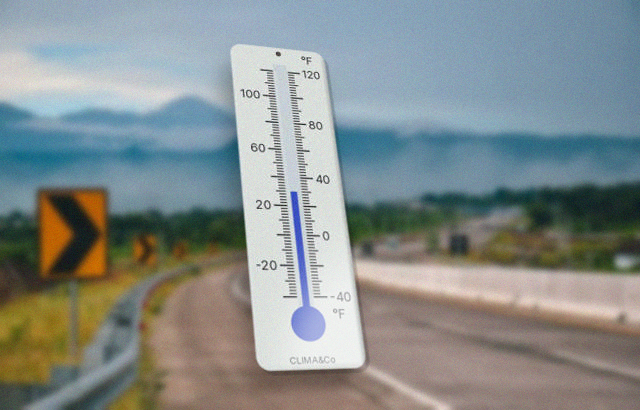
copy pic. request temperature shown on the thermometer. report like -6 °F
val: 30 °F
